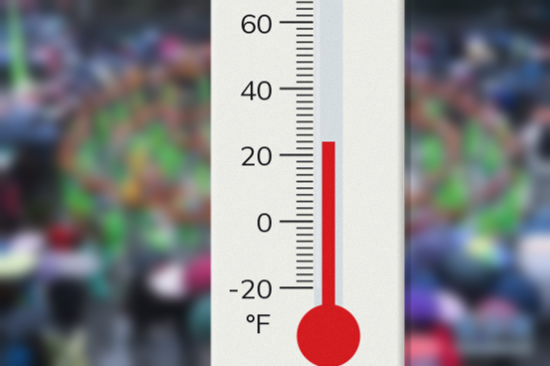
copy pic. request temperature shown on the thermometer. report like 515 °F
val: 24 °F
